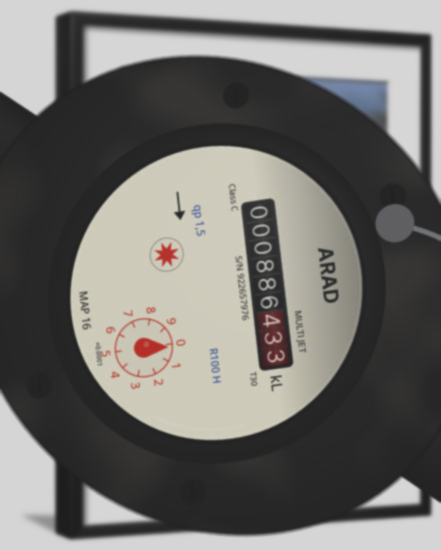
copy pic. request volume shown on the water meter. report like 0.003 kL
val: 886.4330 kL
